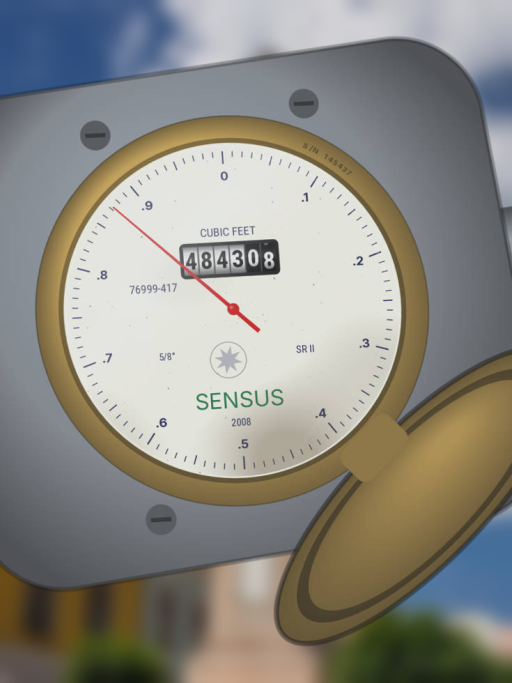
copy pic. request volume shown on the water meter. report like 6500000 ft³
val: 484307.87 ft³
